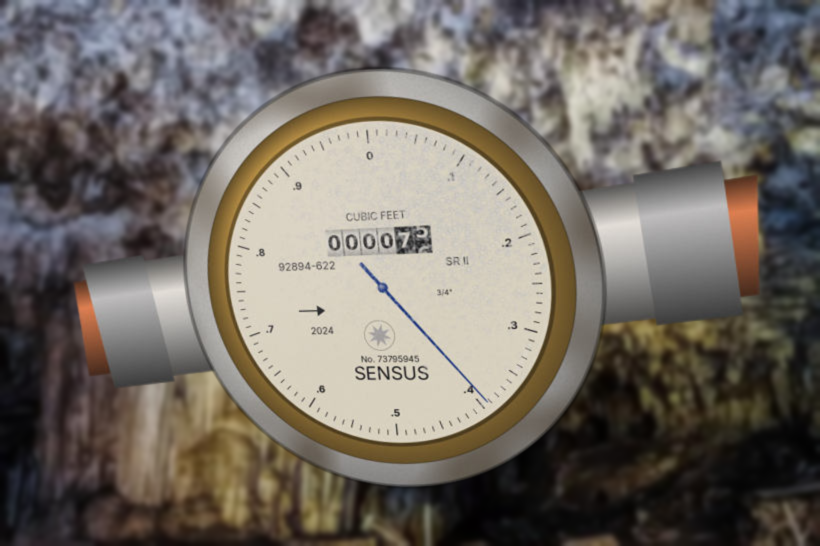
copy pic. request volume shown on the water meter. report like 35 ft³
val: 75.39 ft³
